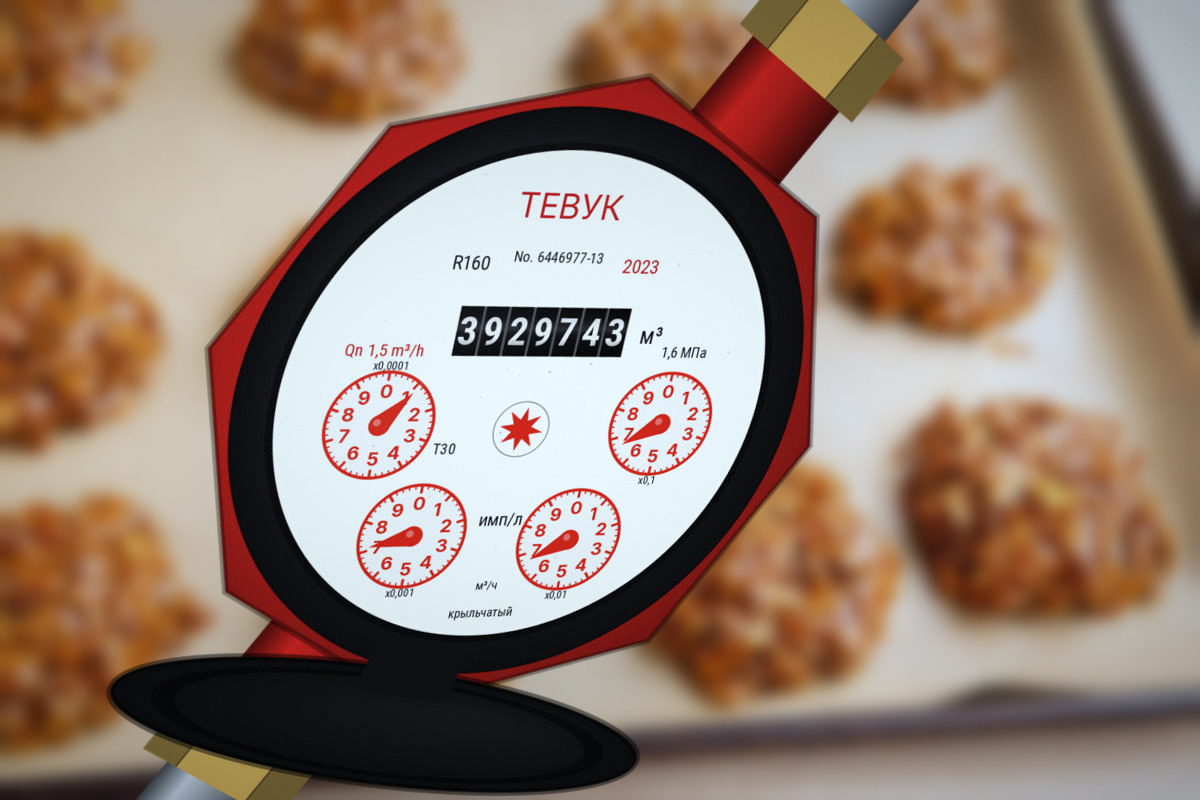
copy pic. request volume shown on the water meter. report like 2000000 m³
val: 3929743.6671 m³
